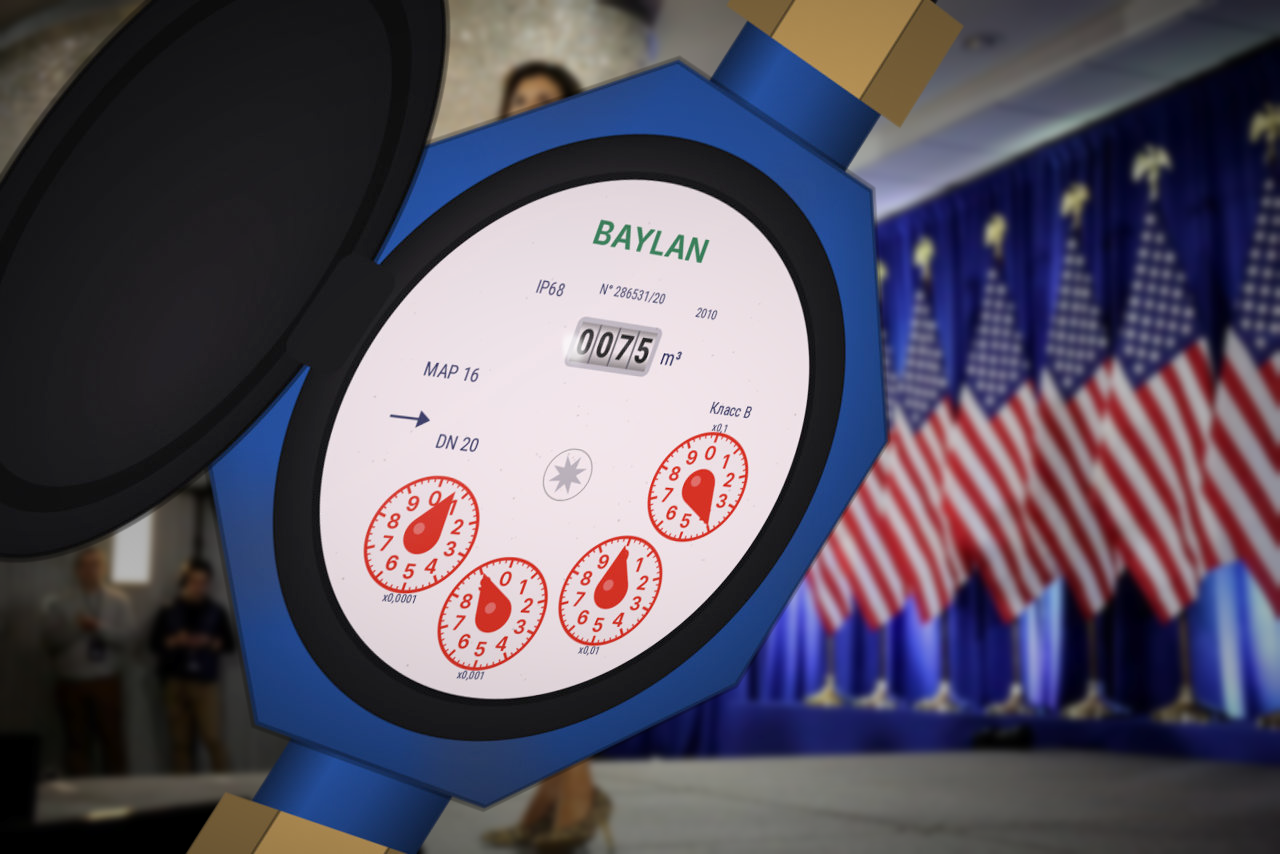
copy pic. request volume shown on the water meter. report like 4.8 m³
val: 75.3990 m³
